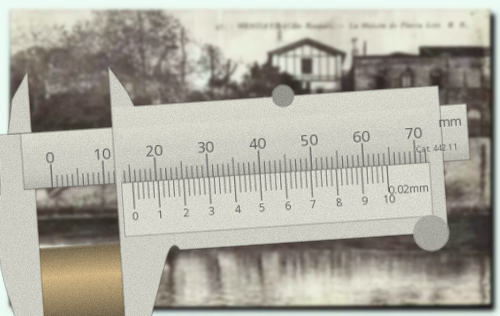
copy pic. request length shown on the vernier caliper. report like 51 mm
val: 15.5 mm
